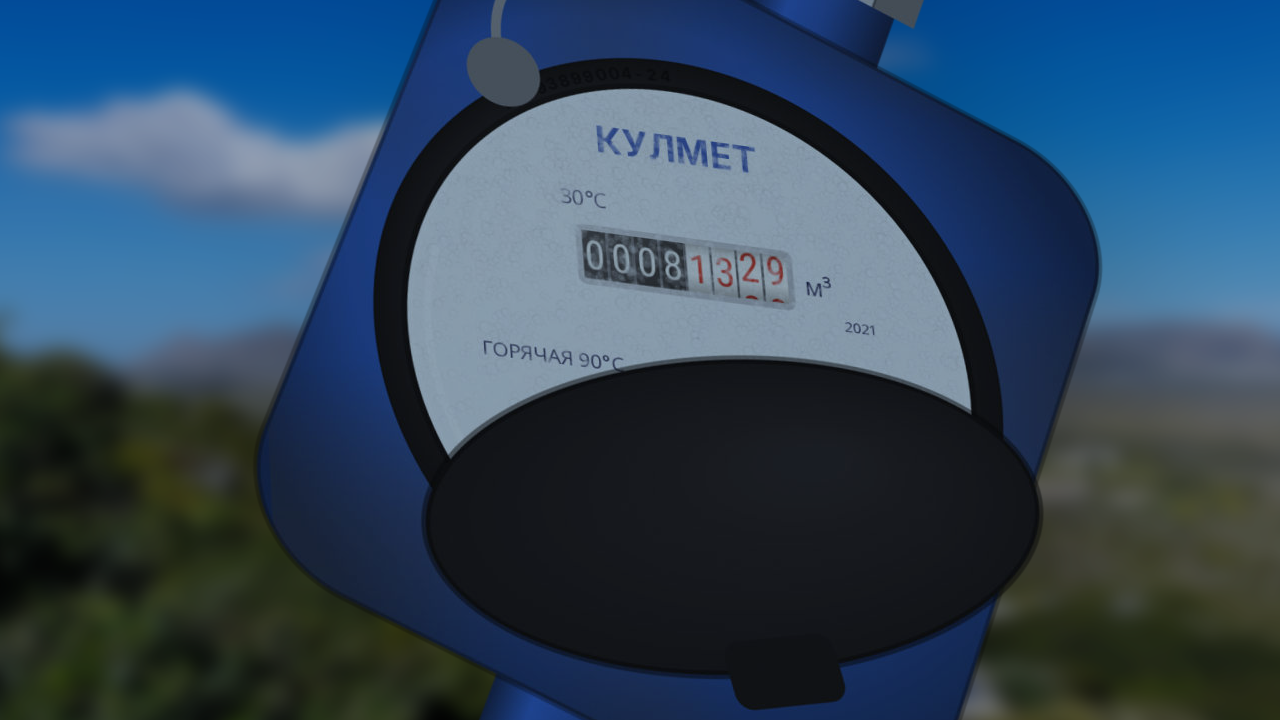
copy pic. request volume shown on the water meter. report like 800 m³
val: 8.1329 m³
